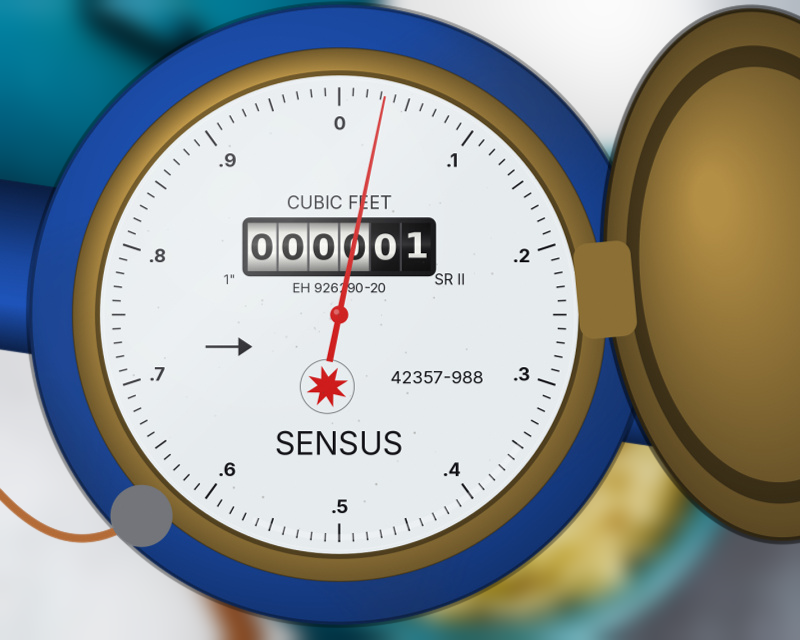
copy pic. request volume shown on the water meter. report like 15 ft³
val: 1.03 ft³
